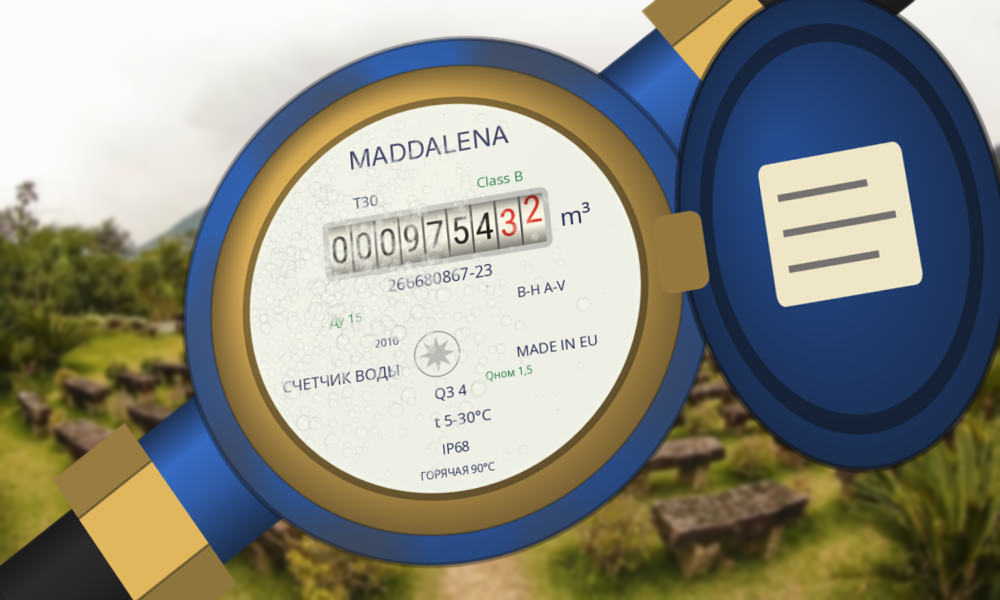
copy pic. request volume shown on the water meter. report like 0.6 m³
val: 9754.32 m³
